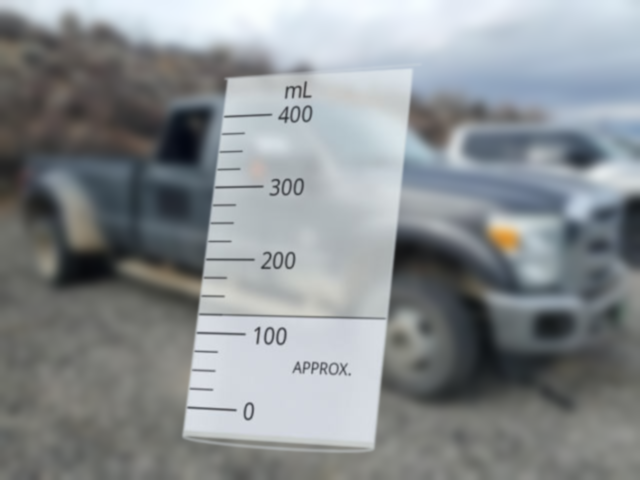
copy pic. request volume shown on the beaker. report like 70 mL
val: 125 mL
